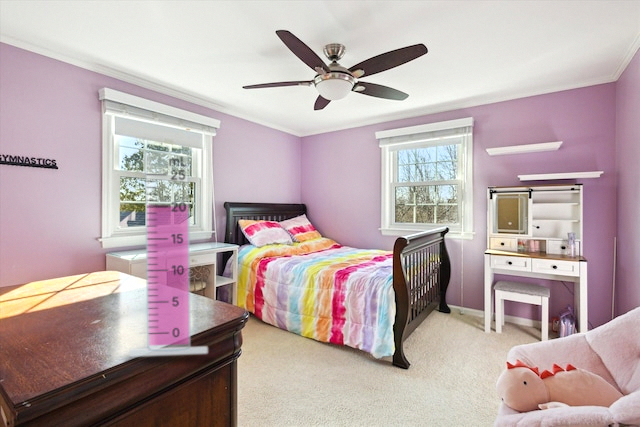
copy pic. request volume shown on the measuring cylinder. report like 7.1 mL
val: 20 mL
